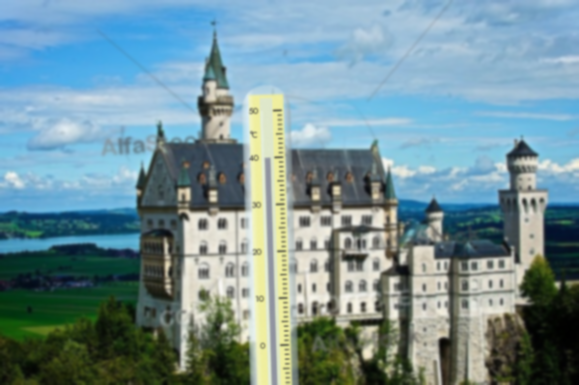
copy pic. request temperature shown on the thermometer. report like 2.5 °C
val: 40 °C
